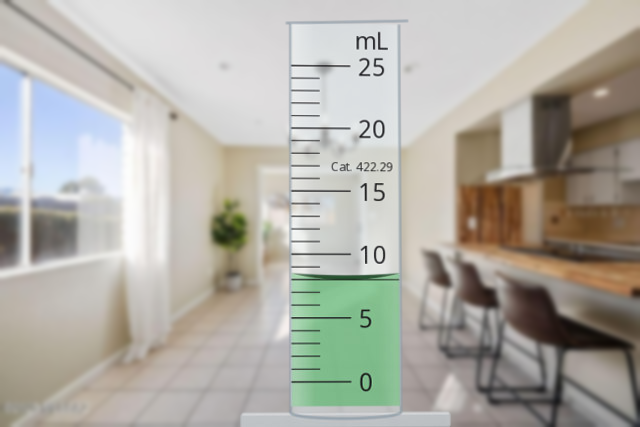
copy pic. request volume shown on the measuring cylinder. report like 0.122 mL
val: 8 mL
